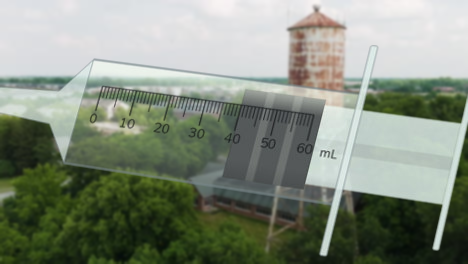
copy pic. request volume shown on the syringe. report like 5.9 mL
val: 40 mL
